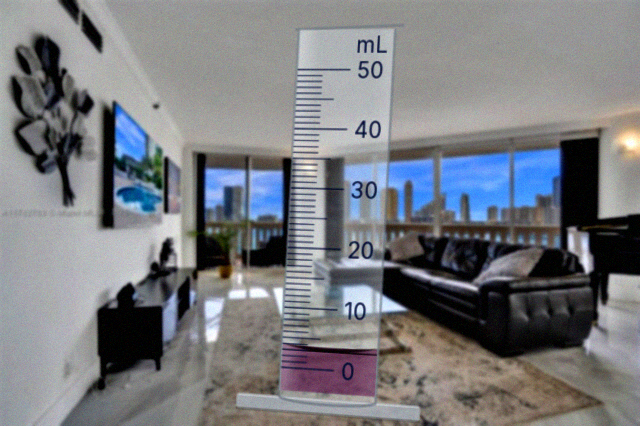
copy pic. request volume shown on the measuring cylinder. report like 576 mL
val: 3 mL
